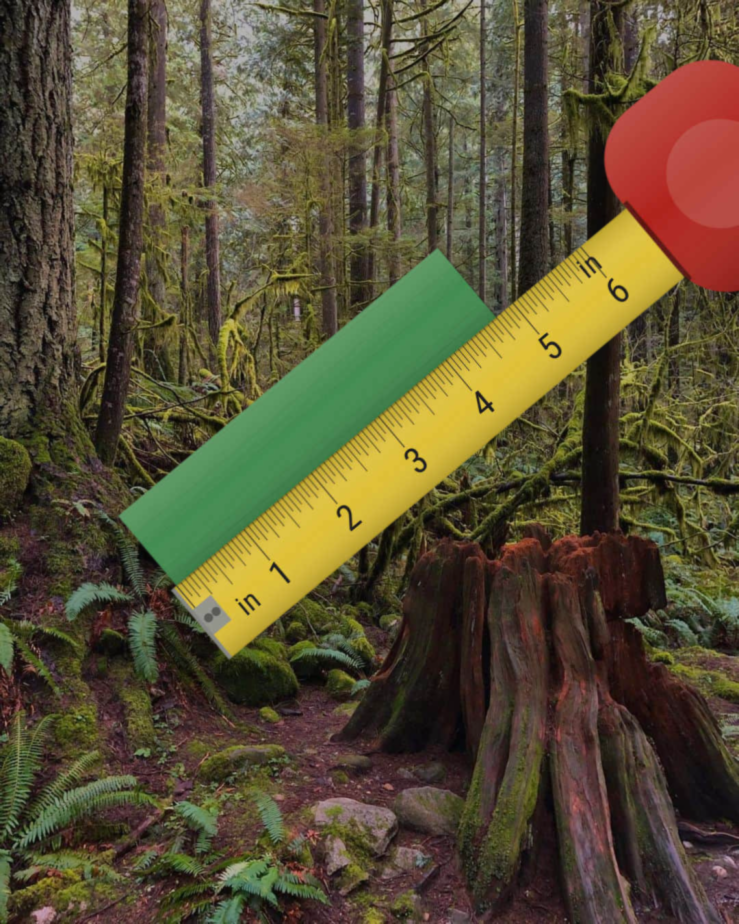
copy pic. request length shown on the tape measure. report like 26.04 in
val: 4.75 in
